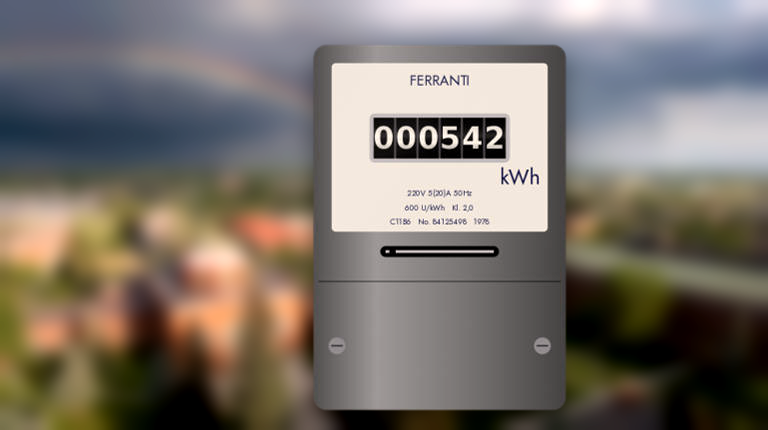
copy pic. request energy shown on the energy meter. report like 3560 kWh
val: 542 kWh
